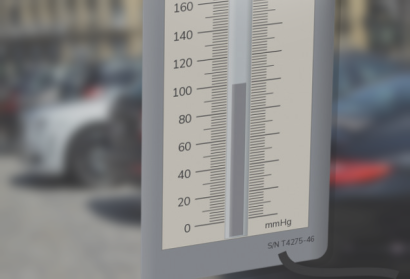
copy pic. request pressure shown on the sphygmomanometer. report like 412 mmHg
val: 100 mmHg
